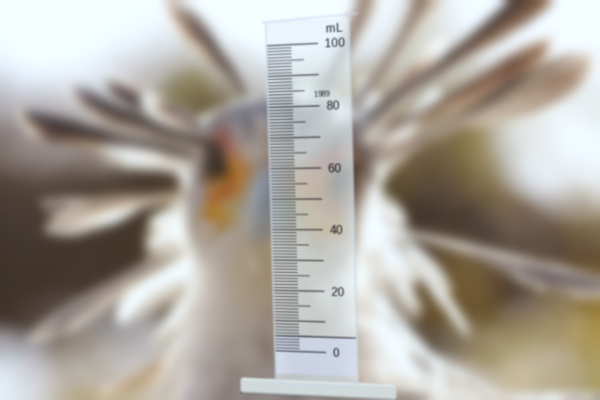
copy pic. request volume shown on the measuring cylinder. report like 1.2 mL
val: 5 mL
